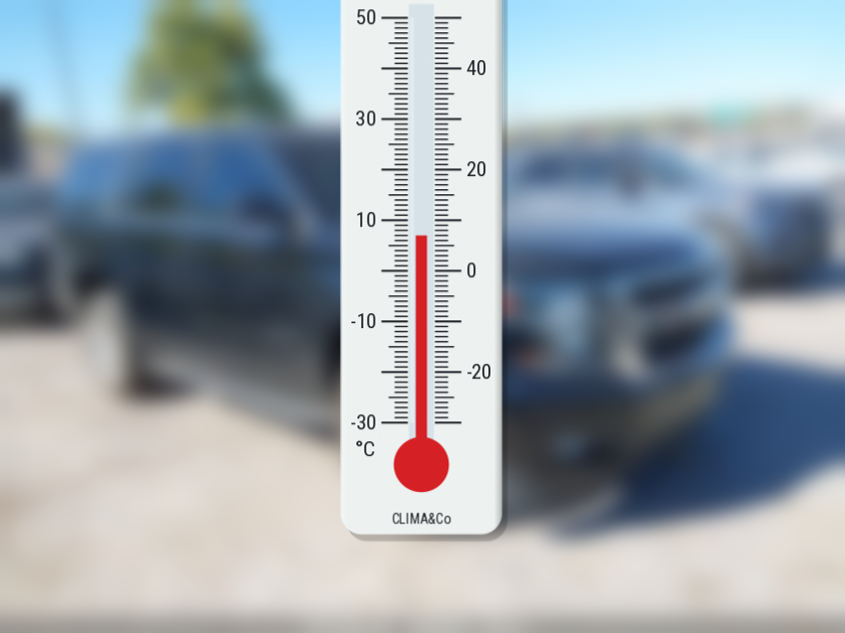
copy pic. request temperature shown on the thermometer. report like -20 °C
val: 7 °C
